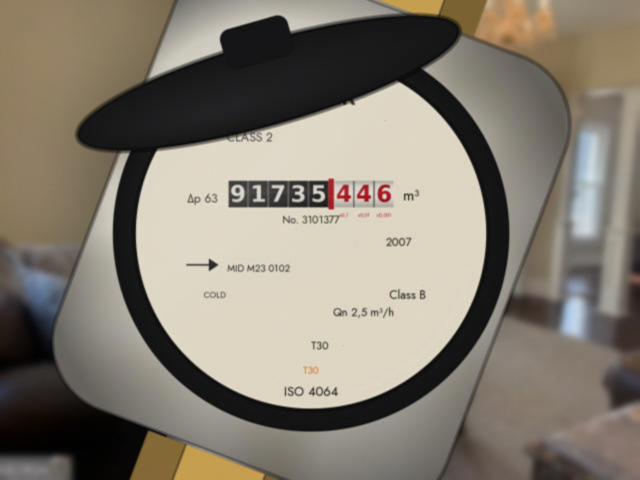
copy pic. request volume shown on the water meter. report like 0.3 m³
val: 91735.446 m³
